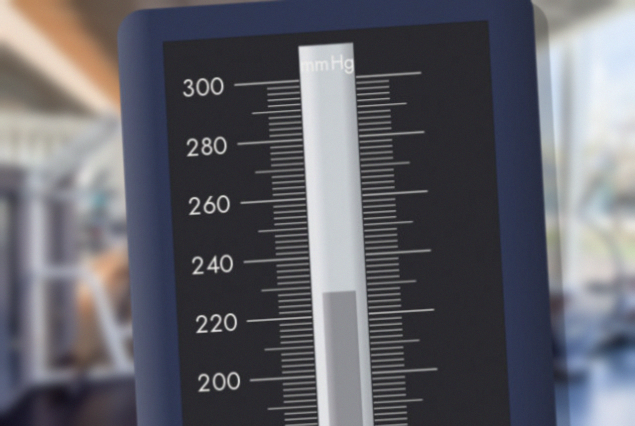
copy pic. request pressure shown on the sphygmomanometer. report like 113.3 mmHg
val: 228 mmHg
